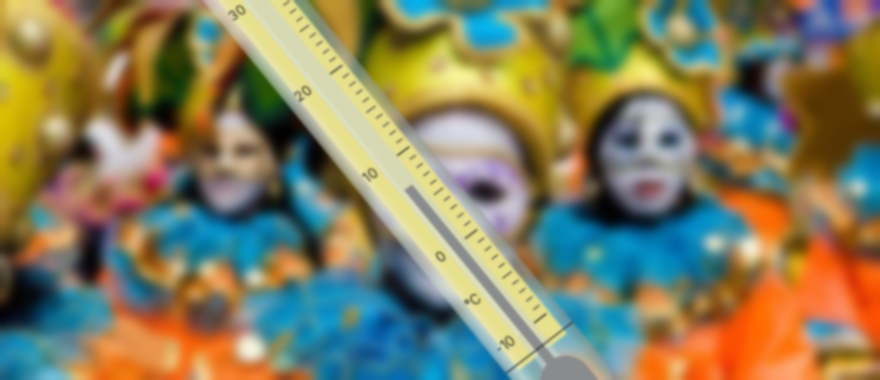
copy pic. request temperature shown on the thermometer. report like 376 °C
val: 7 °C
